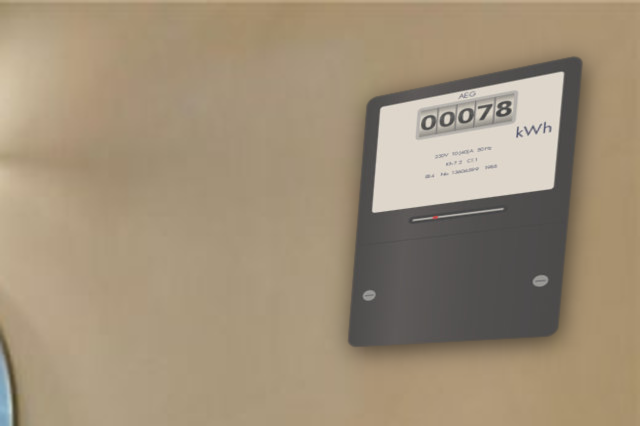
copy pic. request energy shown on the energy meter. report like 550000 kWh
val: 78 kWh
